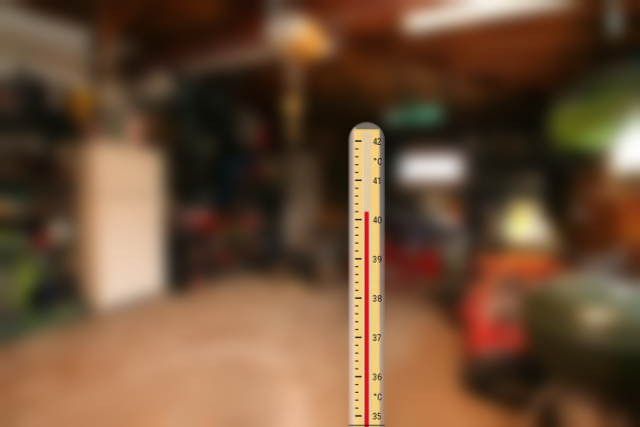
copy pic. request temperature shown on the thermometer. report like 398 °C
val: 40.2 °C
